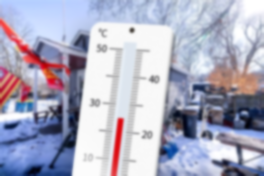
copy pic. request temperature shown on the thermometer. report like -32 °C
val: 25 °C
